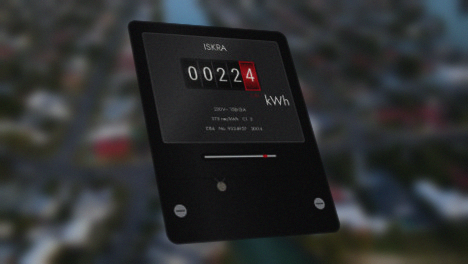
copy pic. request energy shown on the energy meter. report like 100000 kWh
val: 22.4 kWh
